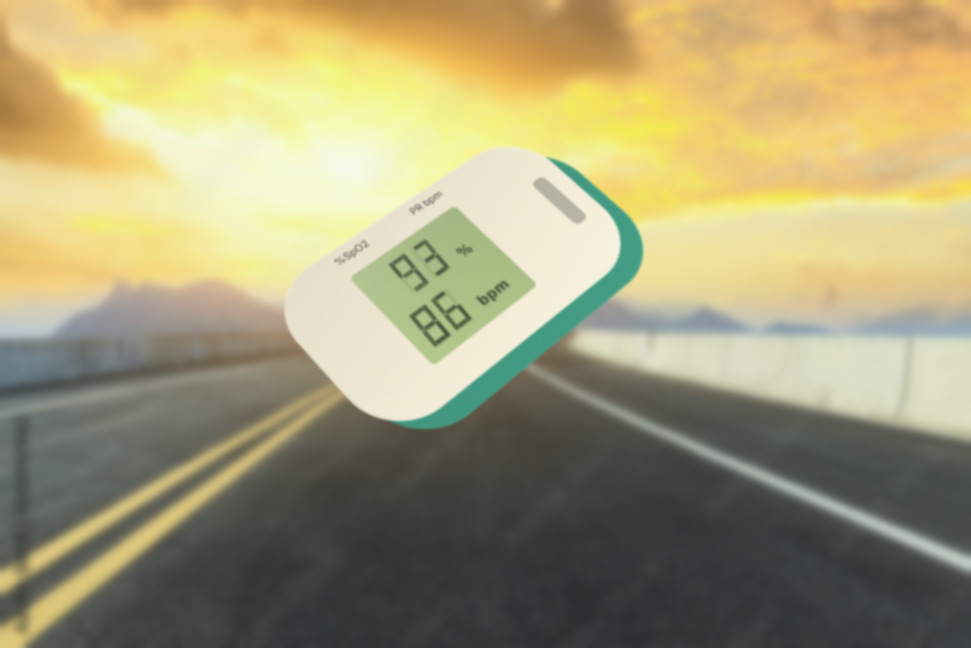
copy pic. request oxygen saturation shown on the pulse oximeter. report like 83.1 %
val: 93 %
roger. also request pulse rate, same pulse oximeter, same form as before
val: 86 bpm
